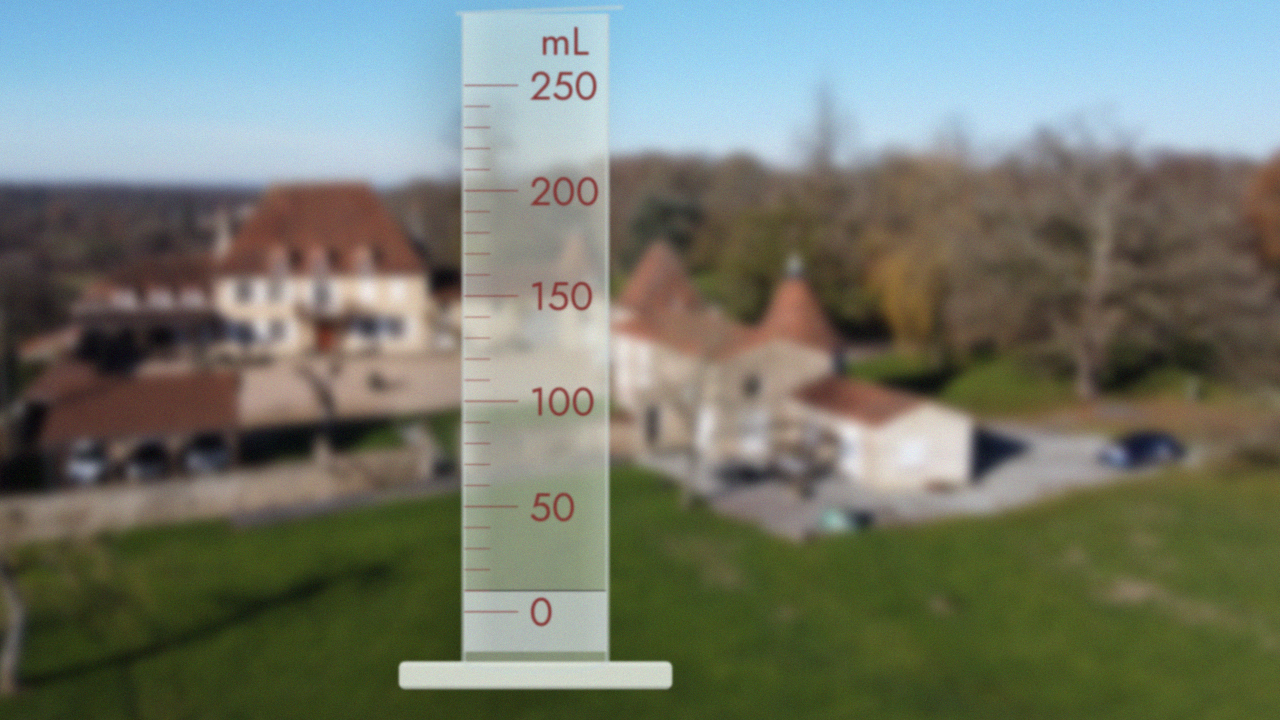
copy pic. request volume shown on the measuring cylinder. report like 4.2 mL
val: 10 mL
